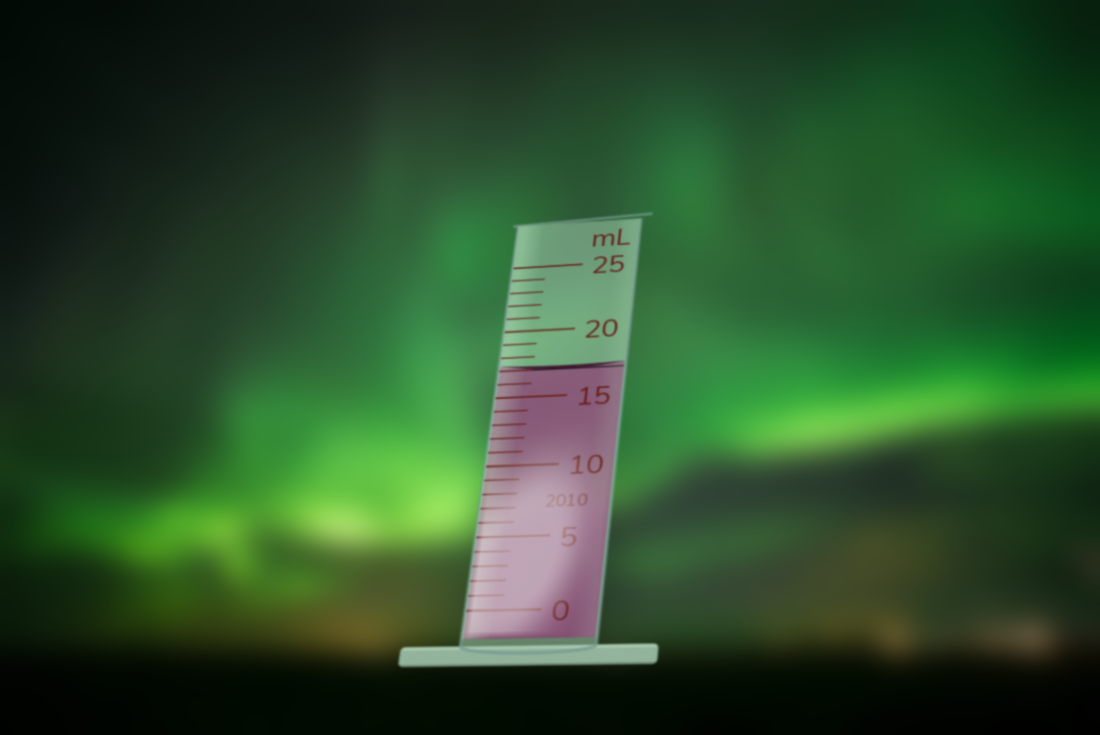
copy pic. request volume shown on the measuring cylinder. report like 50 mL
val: 17 mL
